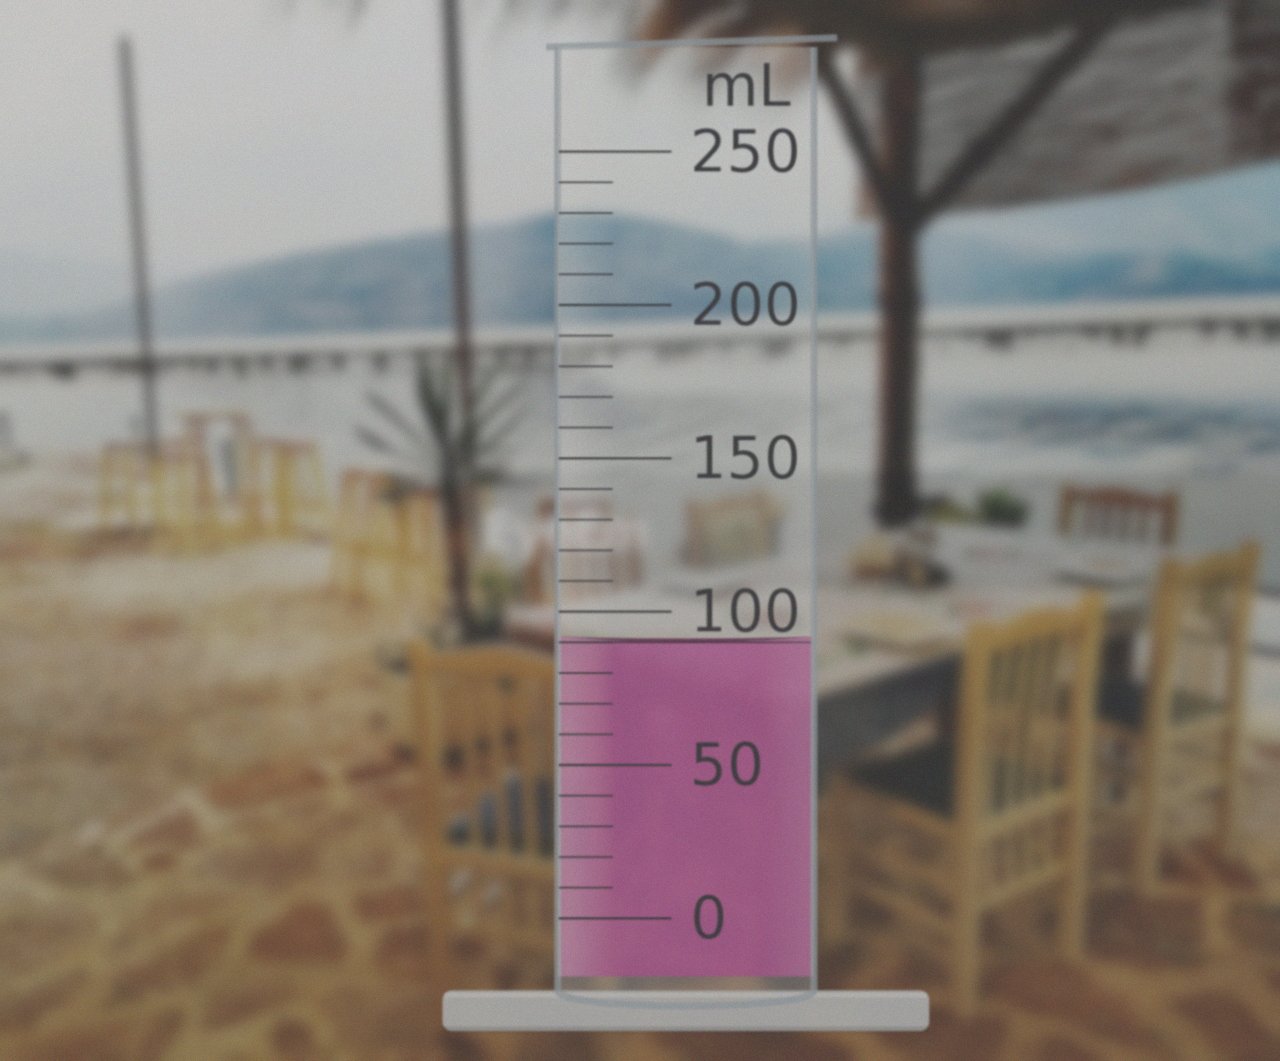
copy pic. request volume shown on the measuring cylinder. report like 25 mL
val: 90 mL
